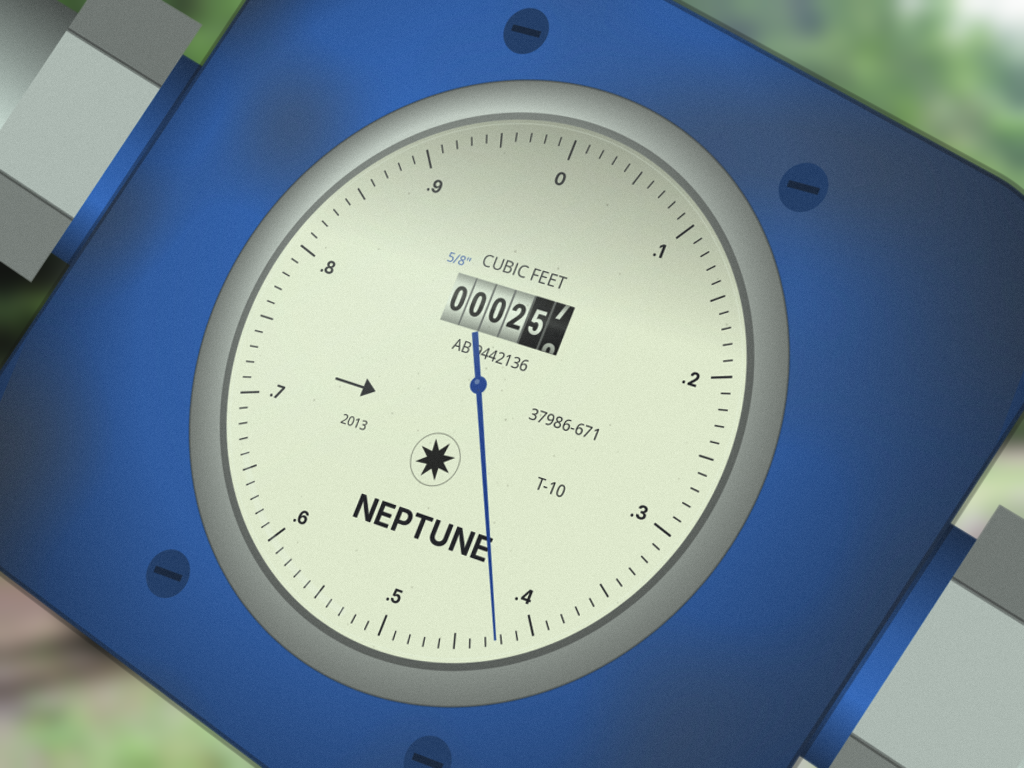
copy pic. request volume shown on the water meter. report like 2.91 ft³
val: 257.42 ft³
